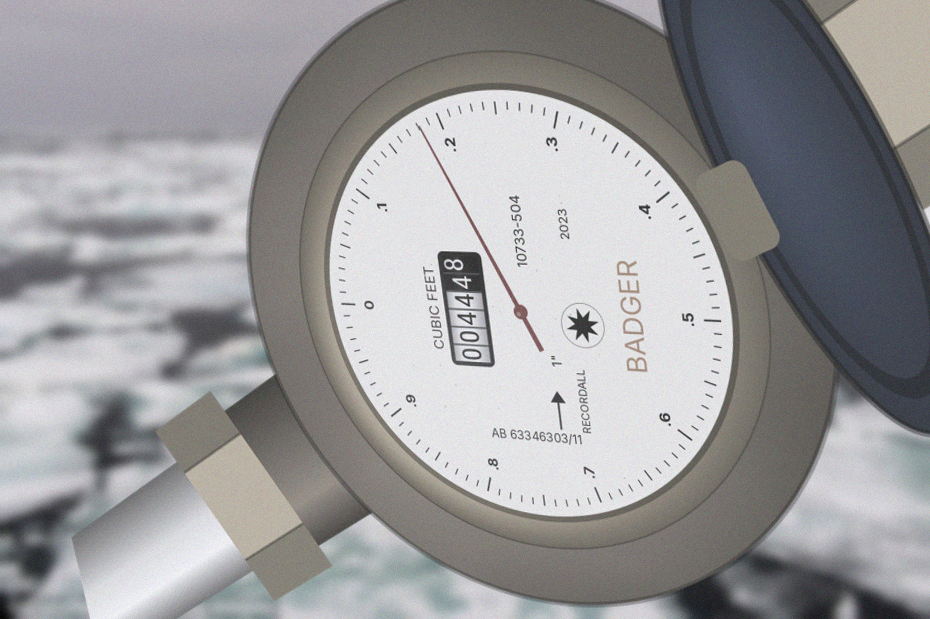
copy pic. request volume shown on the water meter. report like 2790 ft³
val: 4448.18 ft³
